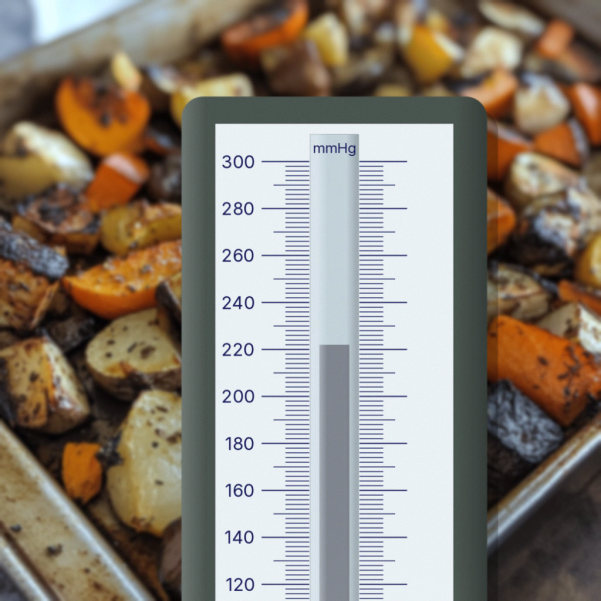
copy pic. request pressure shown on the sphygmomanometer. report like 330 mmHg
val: 222 mmHg
